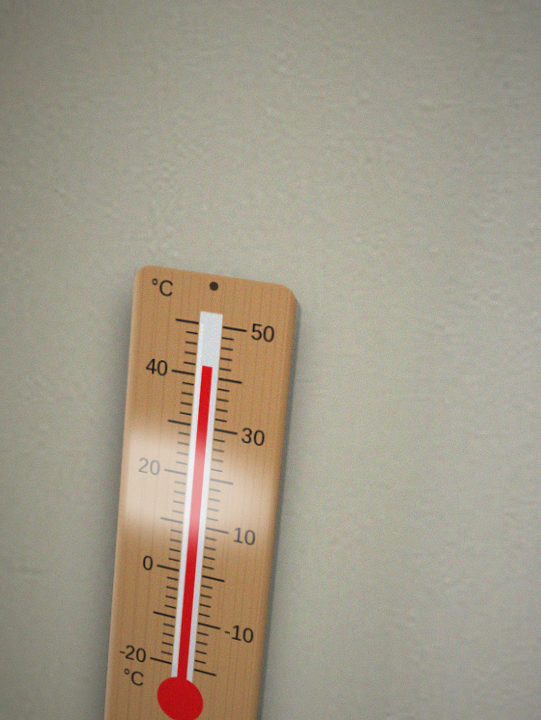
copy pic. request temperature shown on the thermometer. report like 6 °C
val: 42 °C
